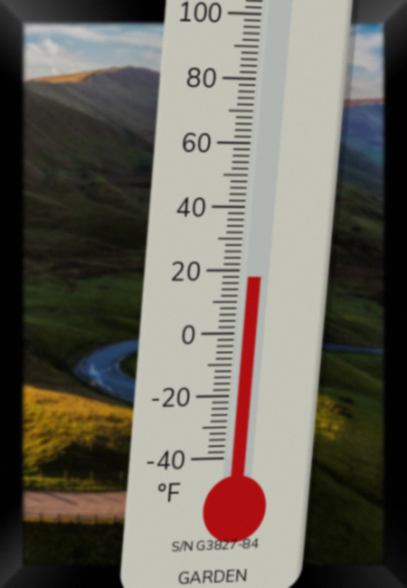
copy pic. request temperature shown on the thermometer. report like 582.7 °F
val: 18 °F
